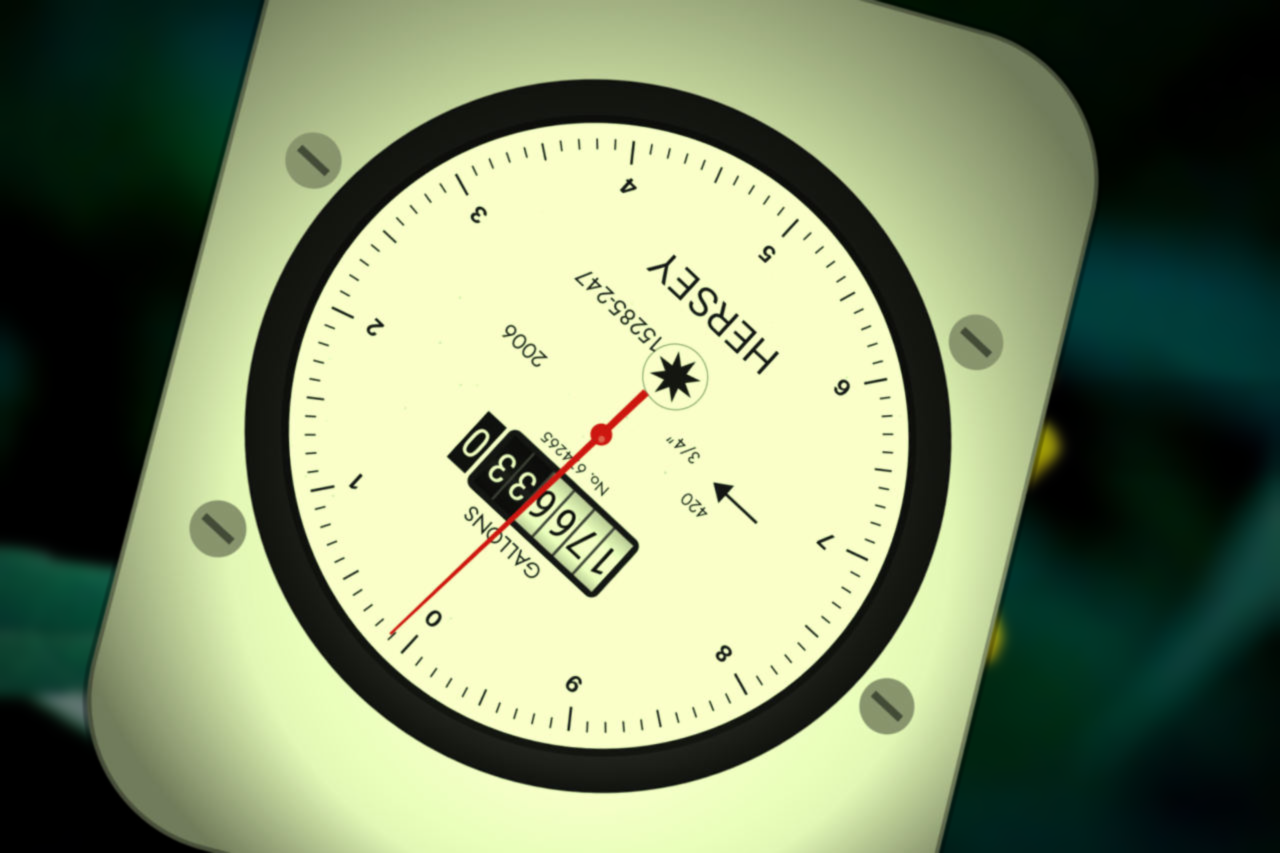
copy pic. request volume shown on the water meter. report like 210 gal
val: 1766330.1 gal
